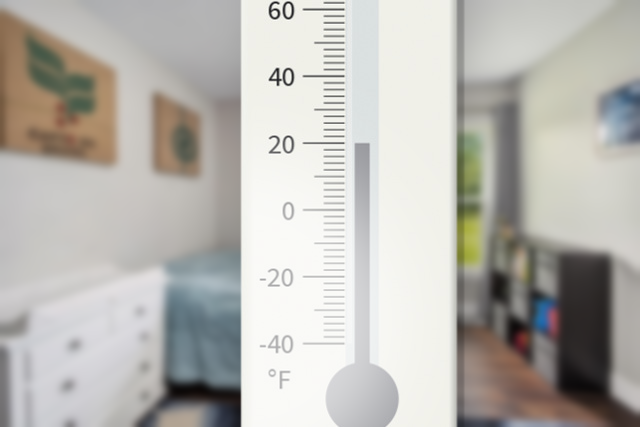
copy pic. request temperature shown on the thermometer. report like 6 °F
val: 20 °F
